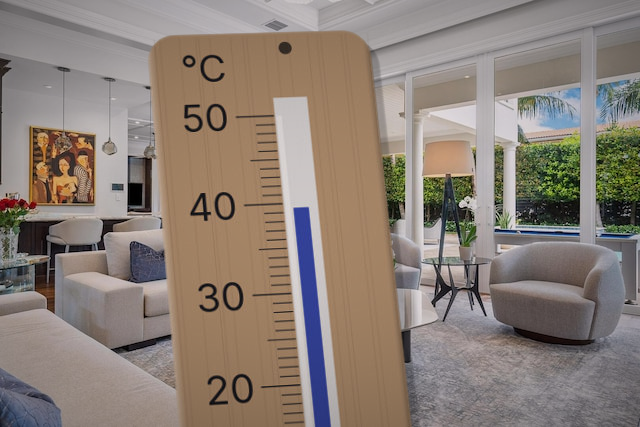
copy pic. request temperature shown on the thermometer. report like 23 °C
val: 39.5 °C
